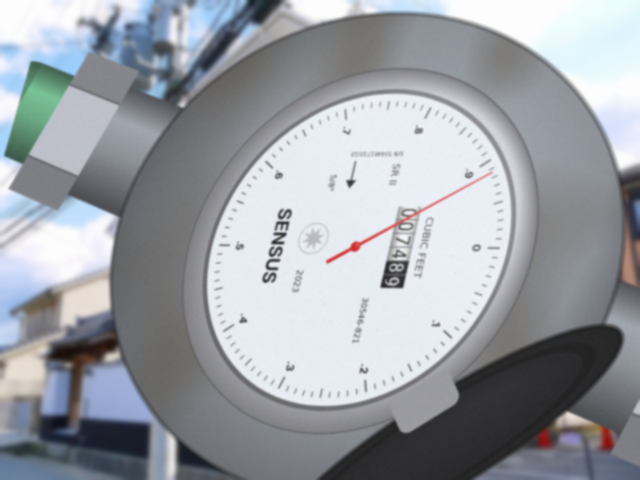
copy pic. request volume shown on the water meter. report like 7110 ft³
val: 7488.91 ft³
